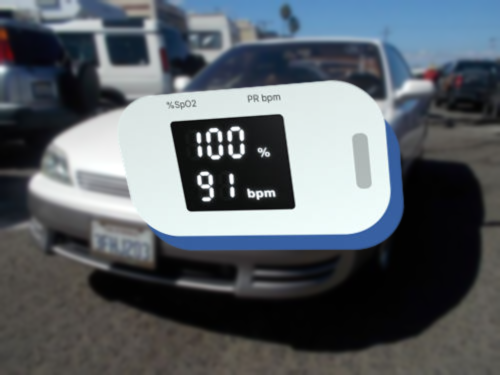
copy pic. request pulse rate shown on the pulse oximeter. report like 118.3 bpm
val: 91 bpm
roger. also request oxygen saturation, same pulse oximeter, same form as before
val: 100 %
